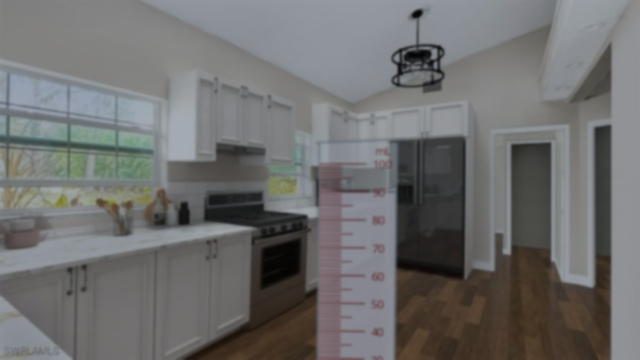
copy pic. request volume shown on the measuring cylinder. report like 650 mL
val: 90 mL
